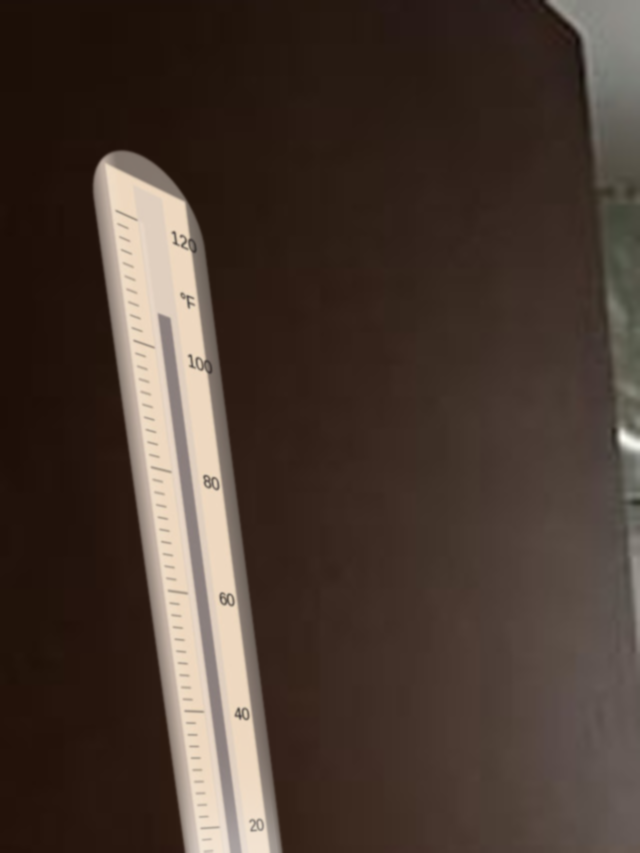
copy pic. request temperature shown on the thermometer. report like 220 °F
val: 106 °F
